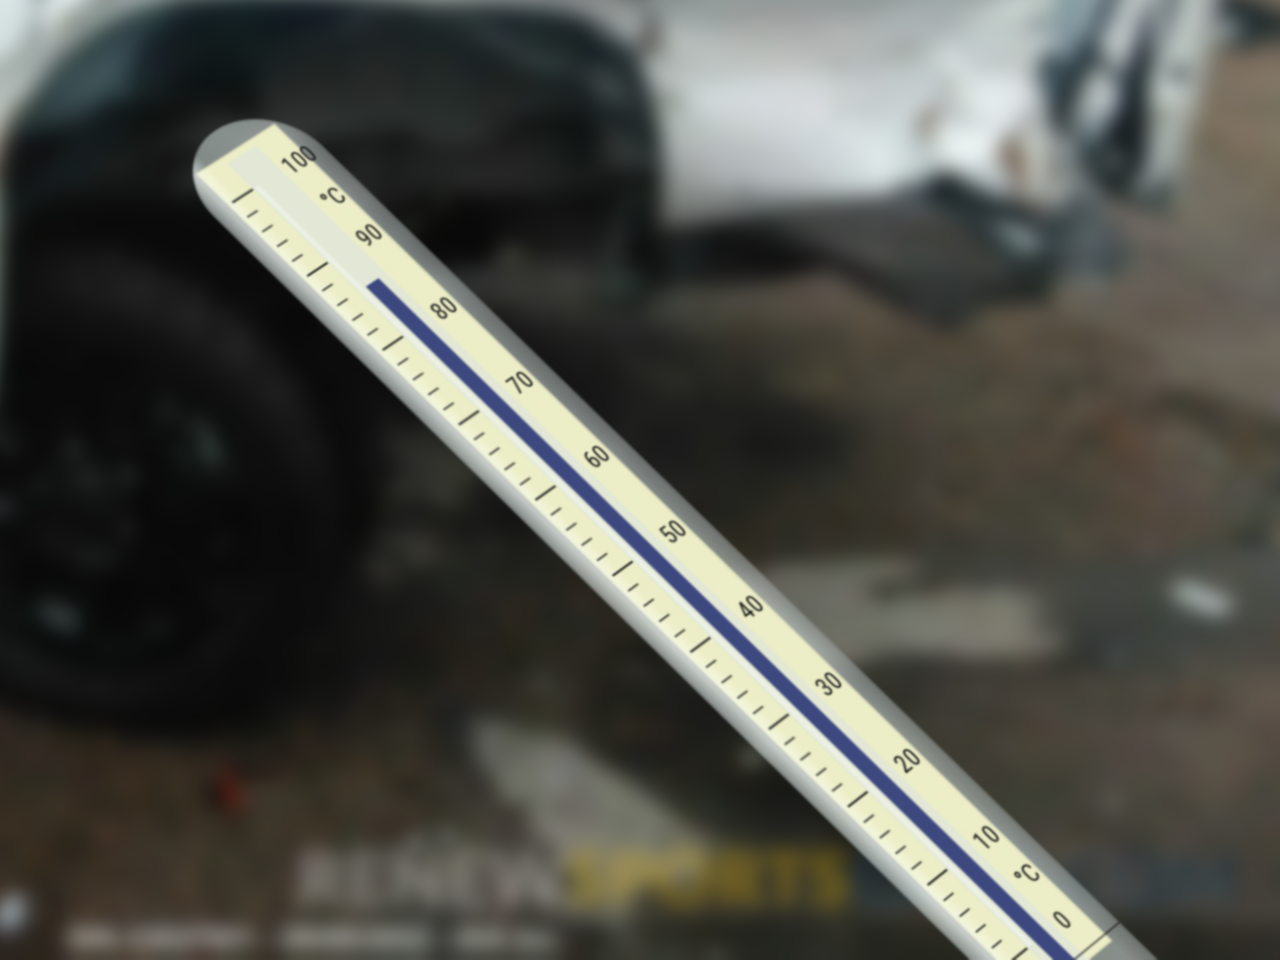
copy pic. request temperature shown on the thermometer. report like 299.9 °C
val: 86 °C
